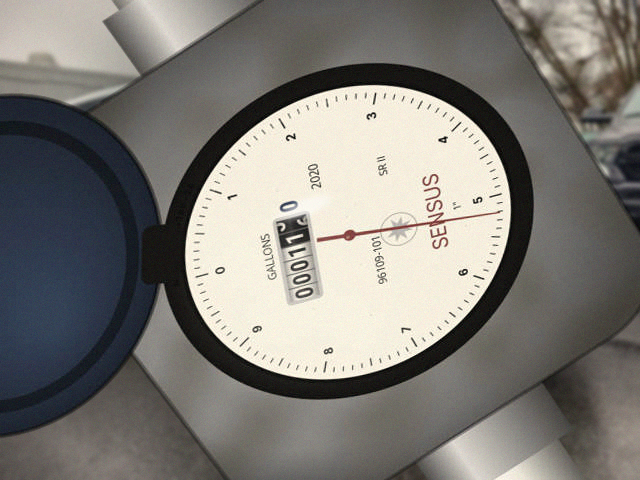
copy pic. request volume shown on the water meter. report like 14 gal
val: 1155.2 gal
